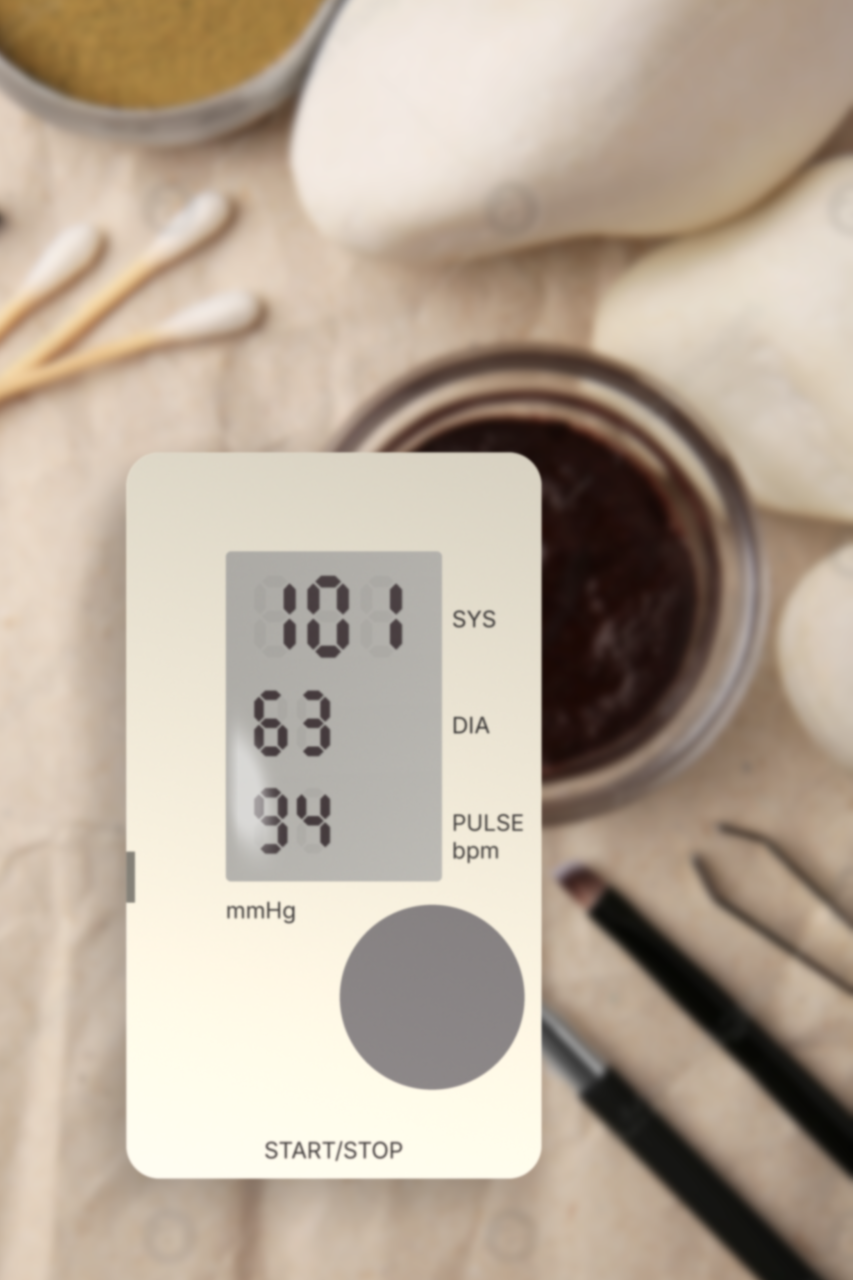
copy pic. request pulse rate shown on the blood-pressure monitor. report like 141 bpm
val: 94 bpm
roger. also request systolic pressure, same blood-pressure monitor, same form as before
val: 101 mmHg
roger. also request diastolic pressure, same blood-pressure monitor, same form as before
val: 63 mmHg
